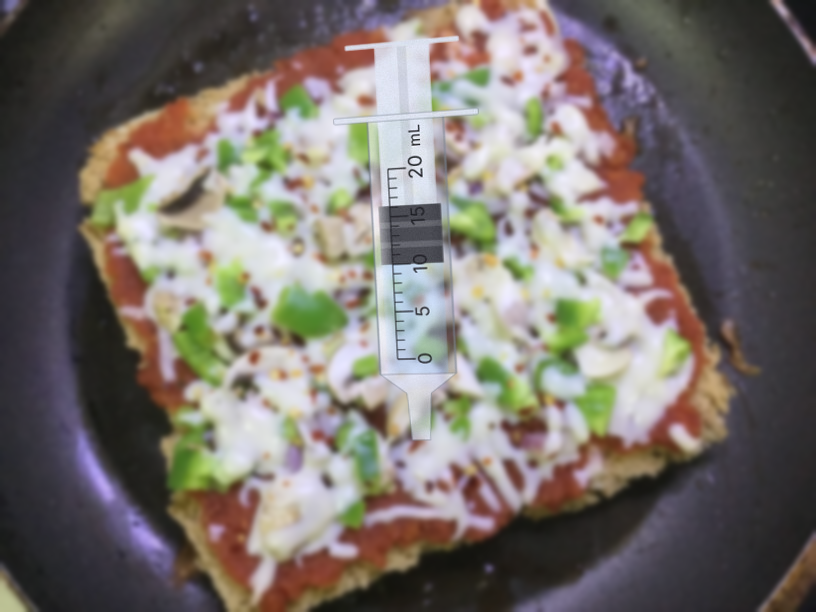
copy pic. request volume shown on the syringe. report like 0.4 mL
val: 10 mL
